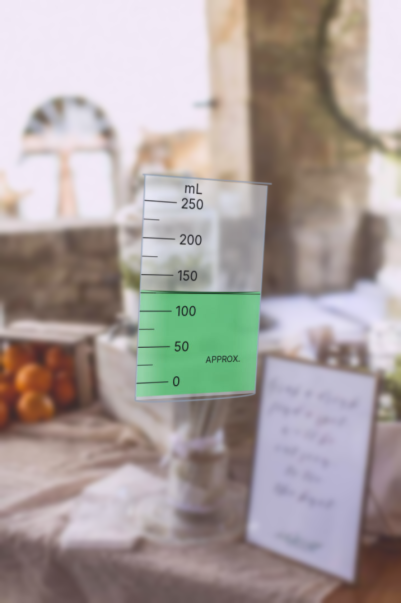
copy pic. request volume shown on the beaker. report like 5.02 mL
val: 125 mL
